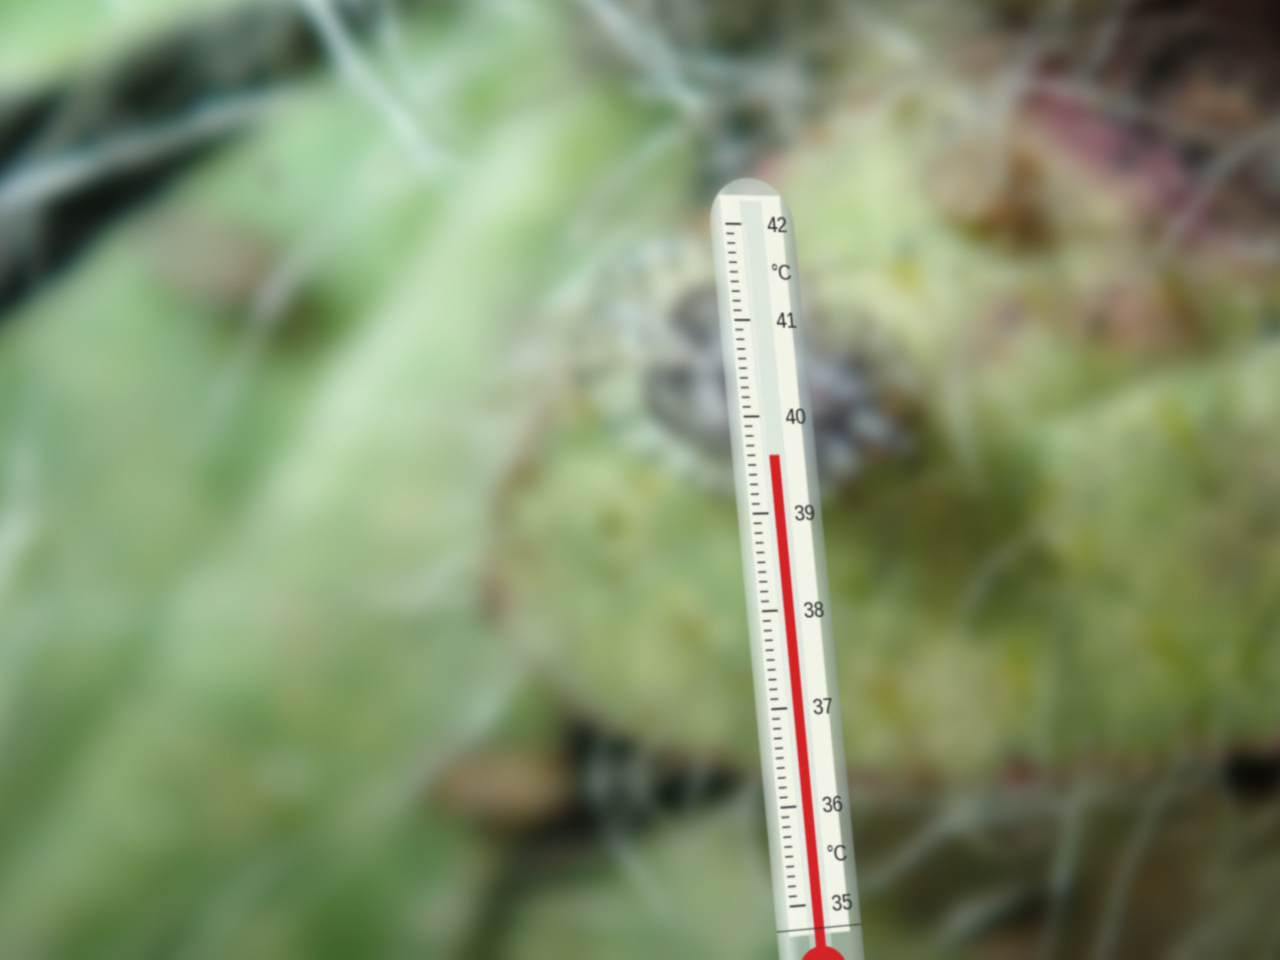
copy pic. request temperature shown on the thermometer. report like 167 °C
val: 39.6 °C
